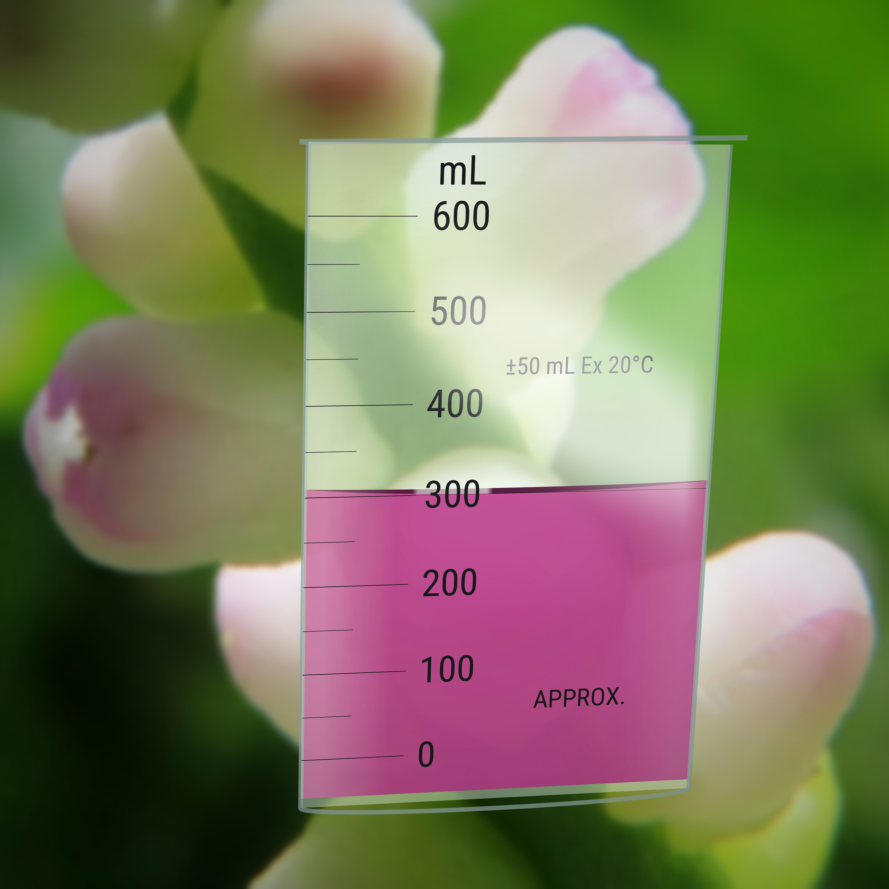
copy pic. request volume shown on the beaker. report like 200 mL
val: 300 mL
